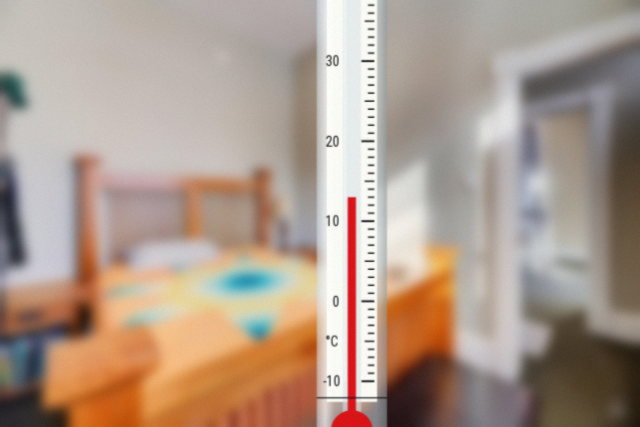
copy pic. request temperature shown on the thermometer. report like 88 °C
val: 13 °C
